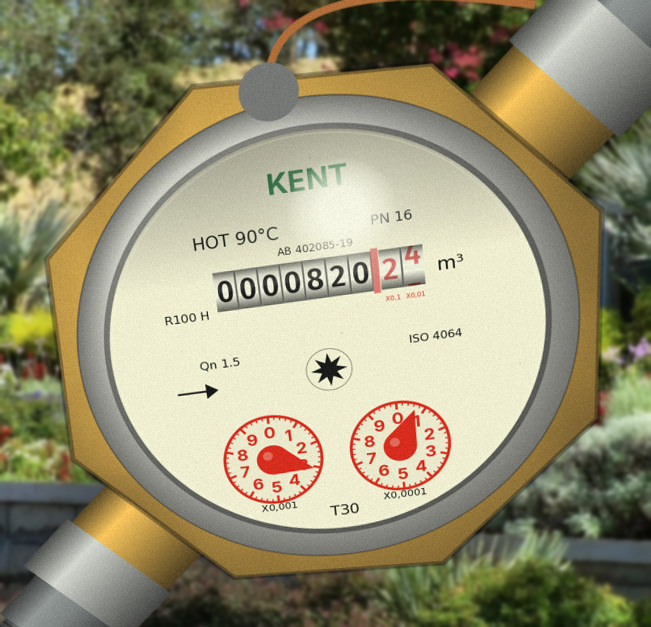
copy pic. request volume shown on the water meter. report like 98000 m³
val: 820.2430 m³
